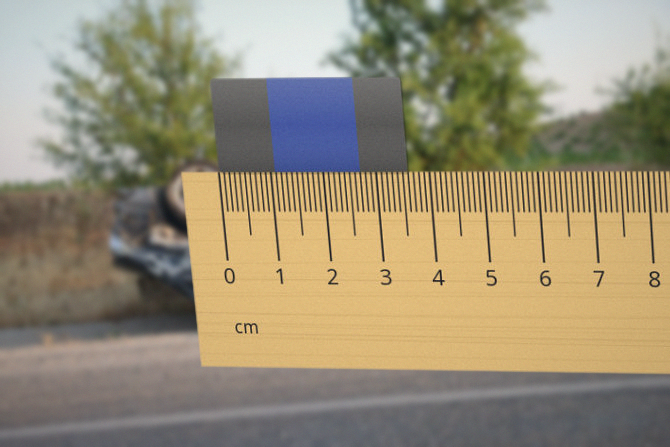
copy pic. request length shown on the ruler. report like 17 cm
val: 3.6 cm
